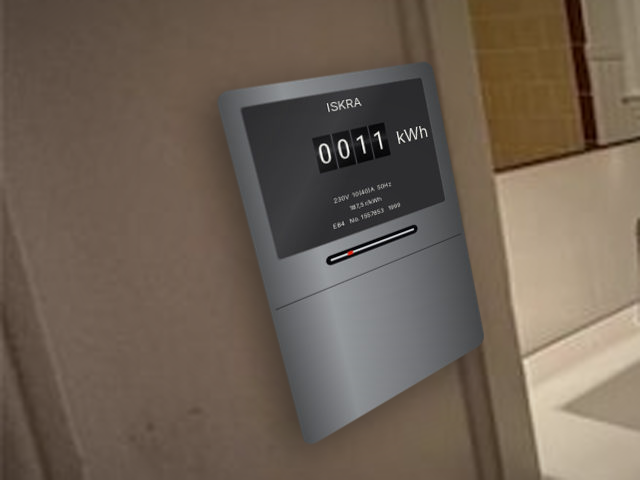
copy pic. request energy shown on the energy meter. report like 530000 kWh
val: 11 kWh
